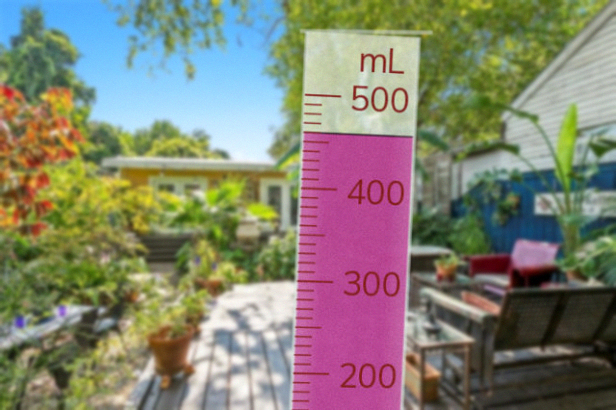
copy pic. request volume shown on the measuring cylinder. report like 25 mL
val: 460 mL
